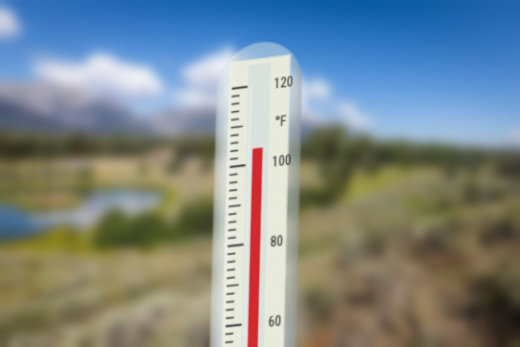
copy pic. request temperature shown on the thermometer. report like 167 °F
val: 104 °F
